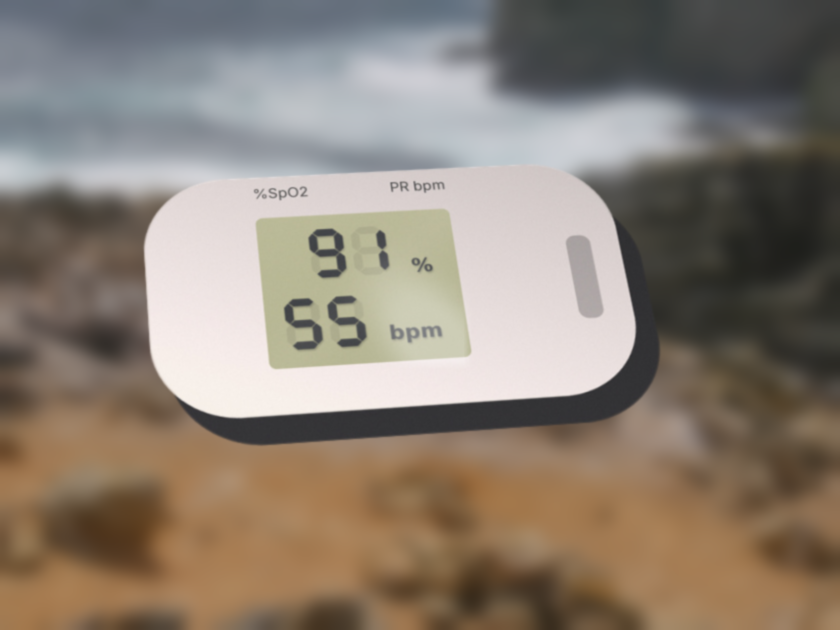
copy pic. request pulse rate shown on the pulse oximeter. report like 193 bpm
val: 55 bpm
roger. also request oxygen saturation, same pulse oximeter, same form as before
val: 91 %
